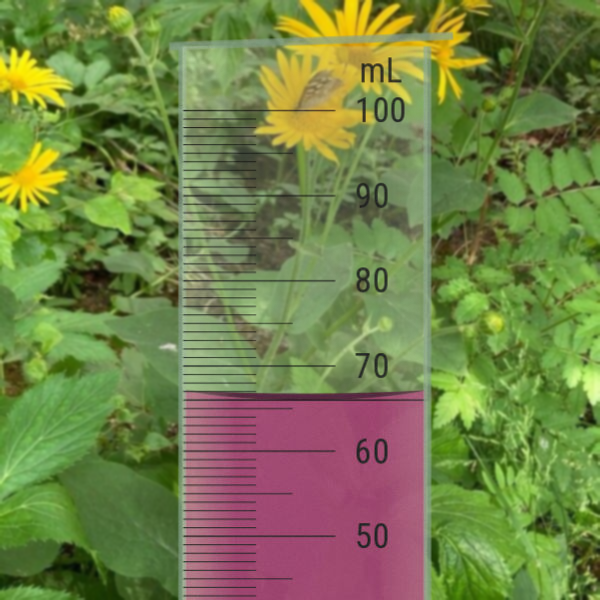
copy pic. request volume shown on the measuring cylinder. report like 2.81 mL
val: 66 mL
